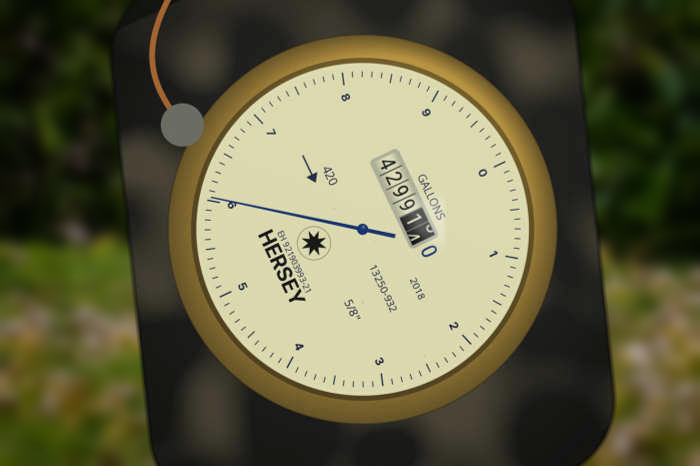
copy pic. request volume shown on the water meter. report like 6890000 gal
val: 4299136.0 gal
